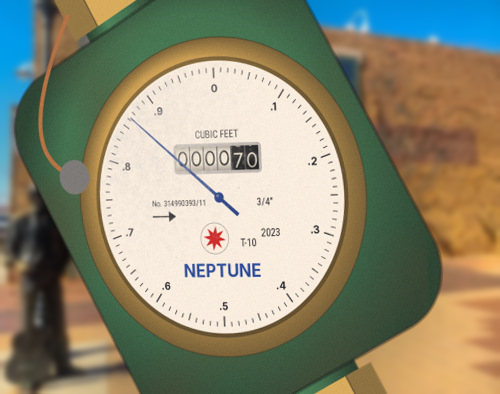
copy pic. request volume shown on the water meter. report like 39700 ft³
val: 69.86 ft³
